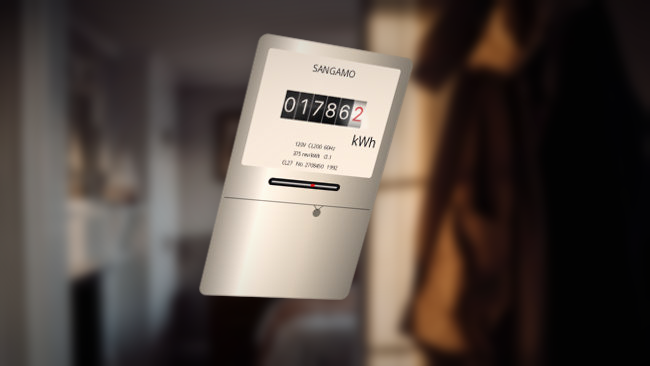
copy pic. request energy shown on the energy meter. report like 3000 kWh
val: 1786.2 kWh
